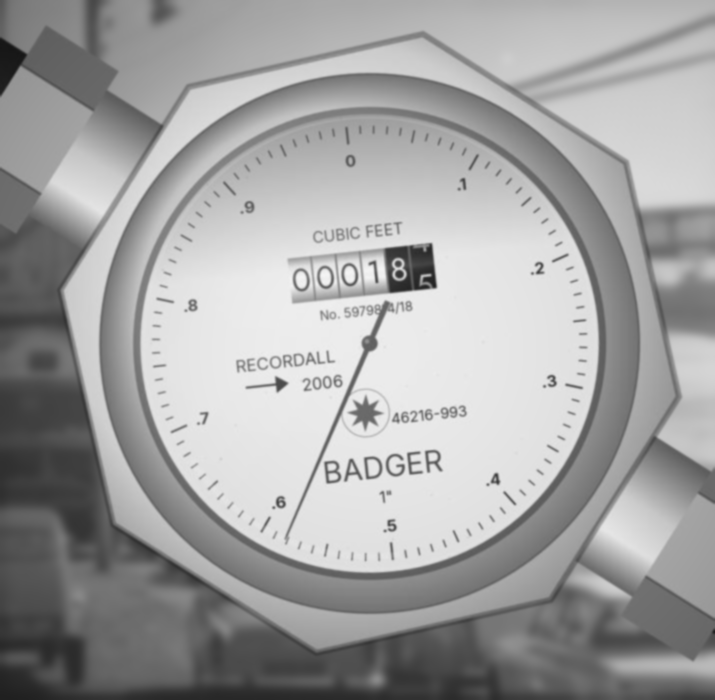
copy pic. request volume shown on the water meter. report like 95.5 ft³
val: 184.58 ft³
